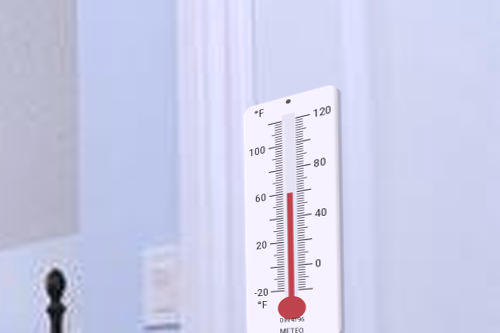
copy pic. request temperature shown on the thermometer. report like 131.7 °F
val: 60 °F
